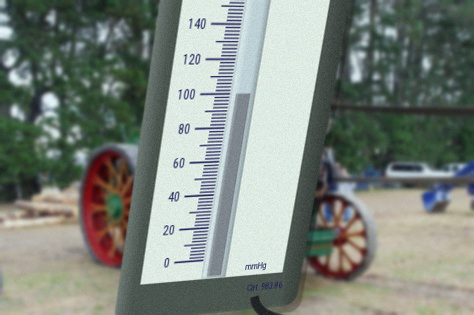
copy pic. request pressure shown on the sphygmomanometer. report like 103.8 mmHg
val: 100 mmHg
